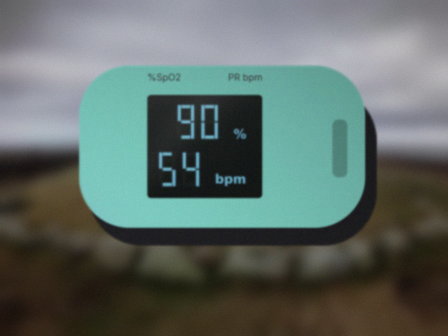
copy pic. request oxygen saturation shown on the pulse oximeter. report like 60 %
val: 90 %
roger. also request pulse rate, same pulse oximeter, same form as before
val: 54 bpm
